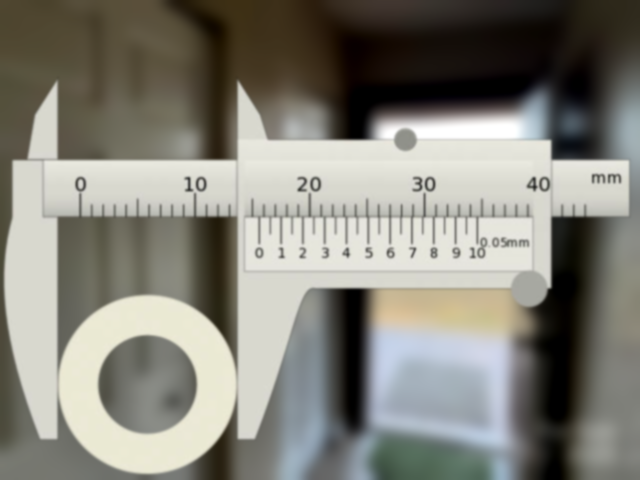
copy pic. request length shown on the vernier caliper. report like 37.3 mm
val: 15.6 mm
